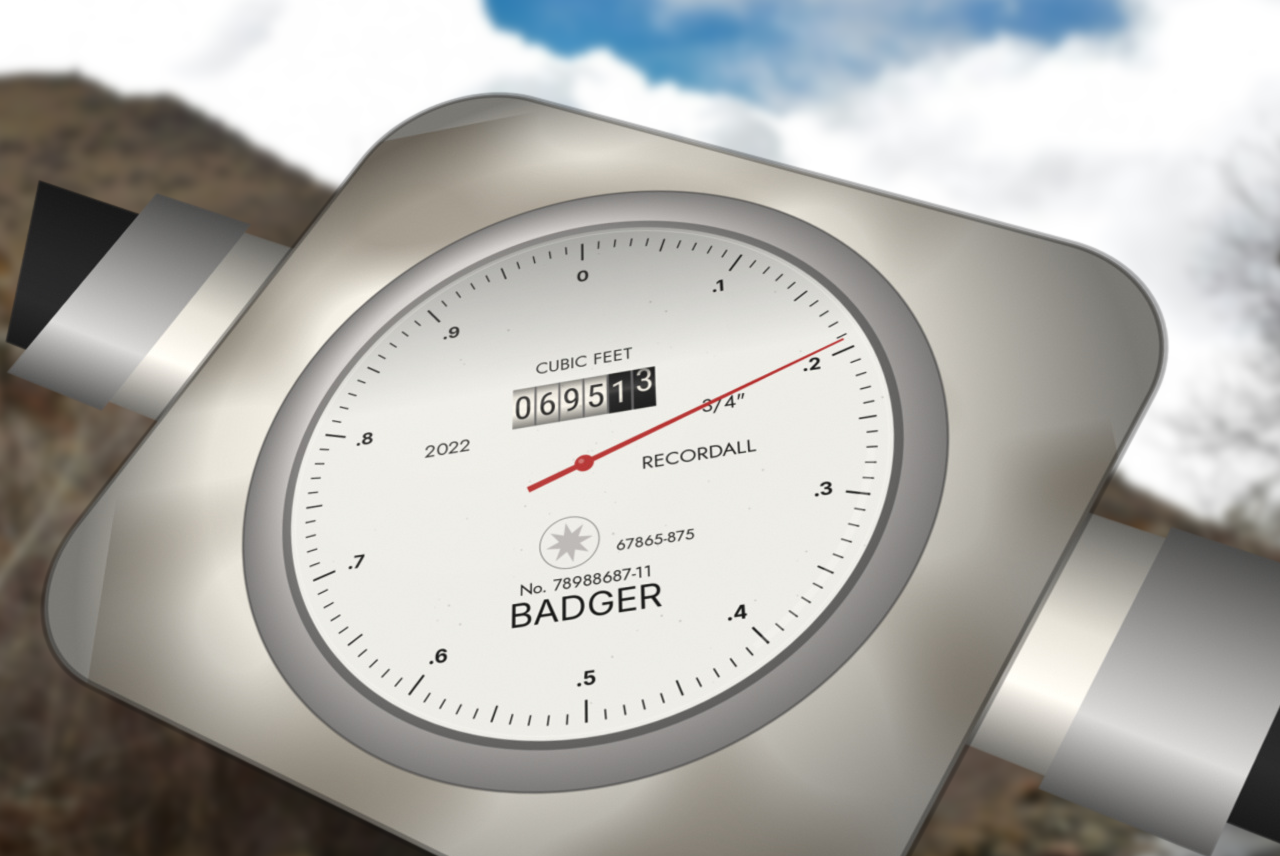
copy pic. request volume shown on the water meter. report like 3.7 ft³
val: 69513.19 ft³
